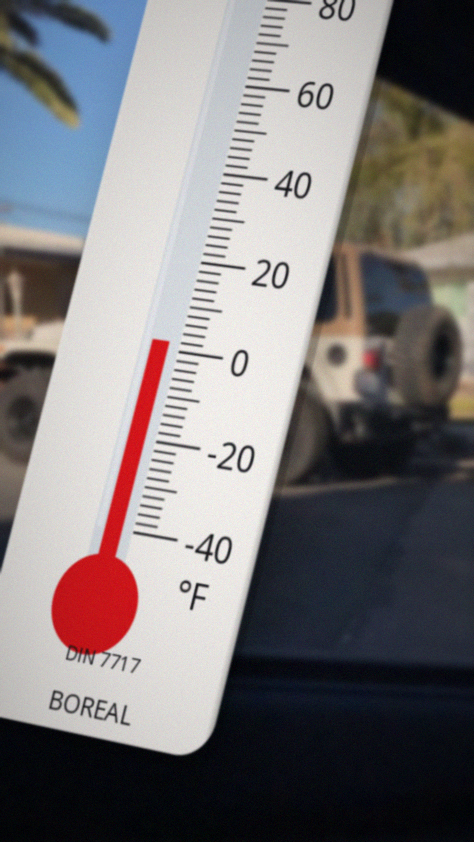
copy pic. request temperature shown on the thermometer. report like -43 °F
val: 2 °F
